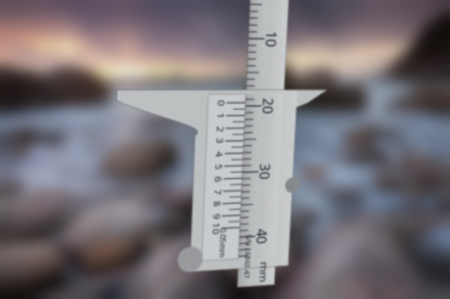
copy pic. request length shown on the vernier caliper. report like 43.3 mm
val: 19.5 mm
